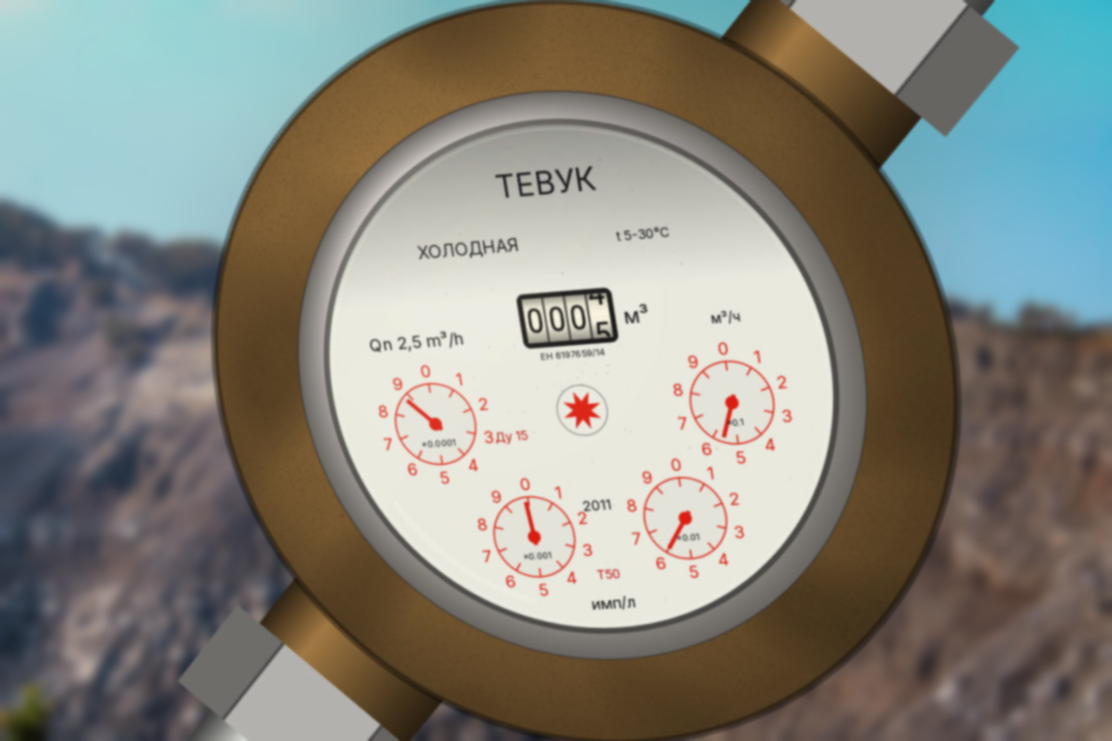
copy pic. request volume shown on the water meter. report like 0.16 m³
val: 4.5598 m³
